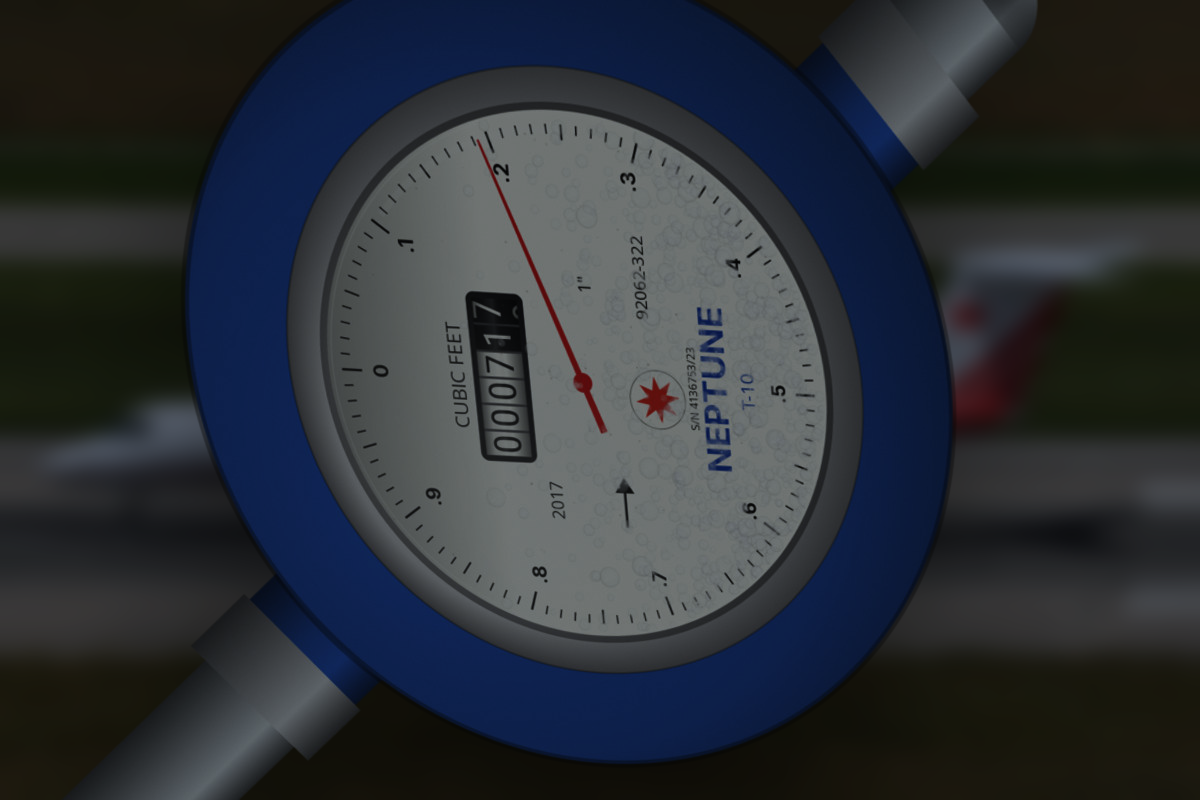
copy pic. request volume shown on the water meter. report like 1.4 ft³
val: 717.19 ft³
